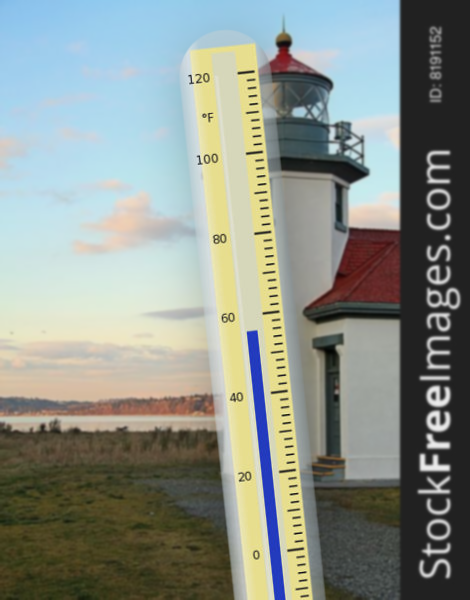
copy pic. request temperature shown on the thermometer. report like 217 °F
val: 56 °F
